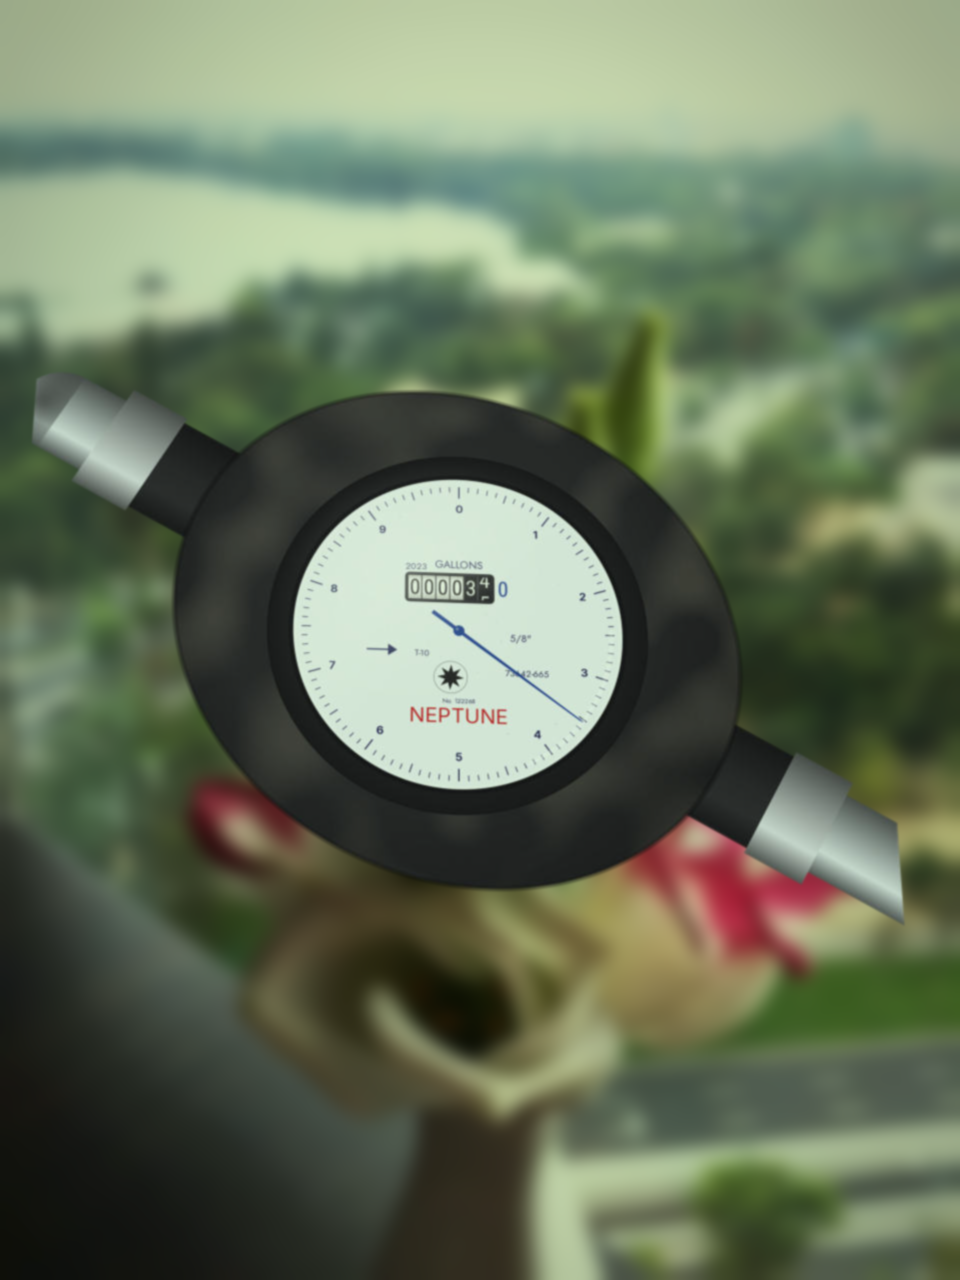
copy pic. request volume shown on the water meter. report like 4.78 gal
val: 343.5 gal
